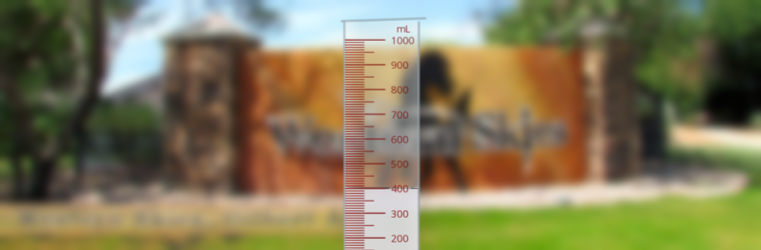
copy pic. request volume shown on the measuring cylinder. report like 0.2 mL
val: 400 mL
